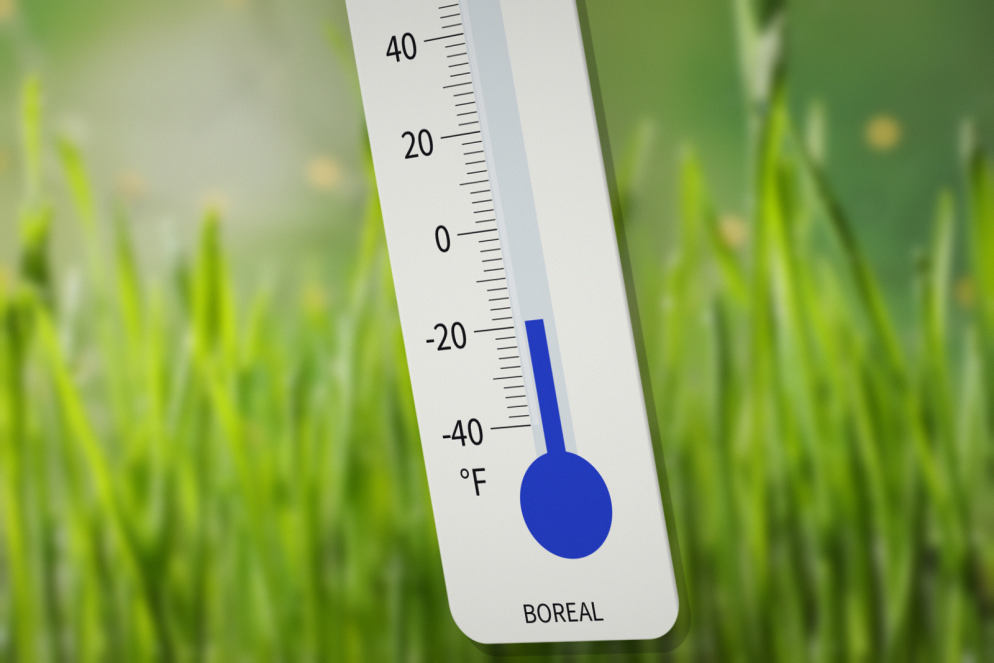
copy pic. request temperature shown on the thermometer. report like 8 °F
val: -19 °F
